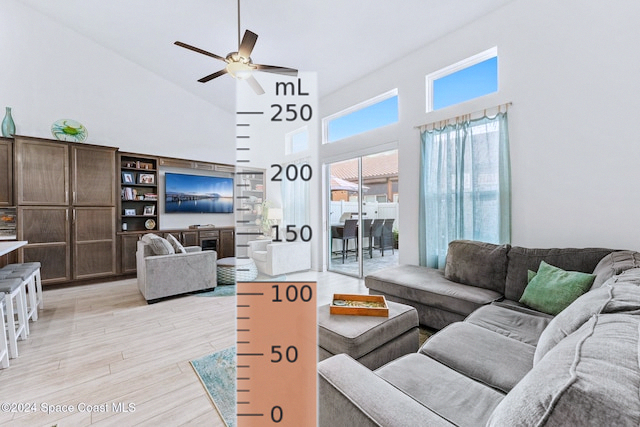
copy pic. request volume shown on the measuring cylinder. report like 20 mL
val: 110 mL
